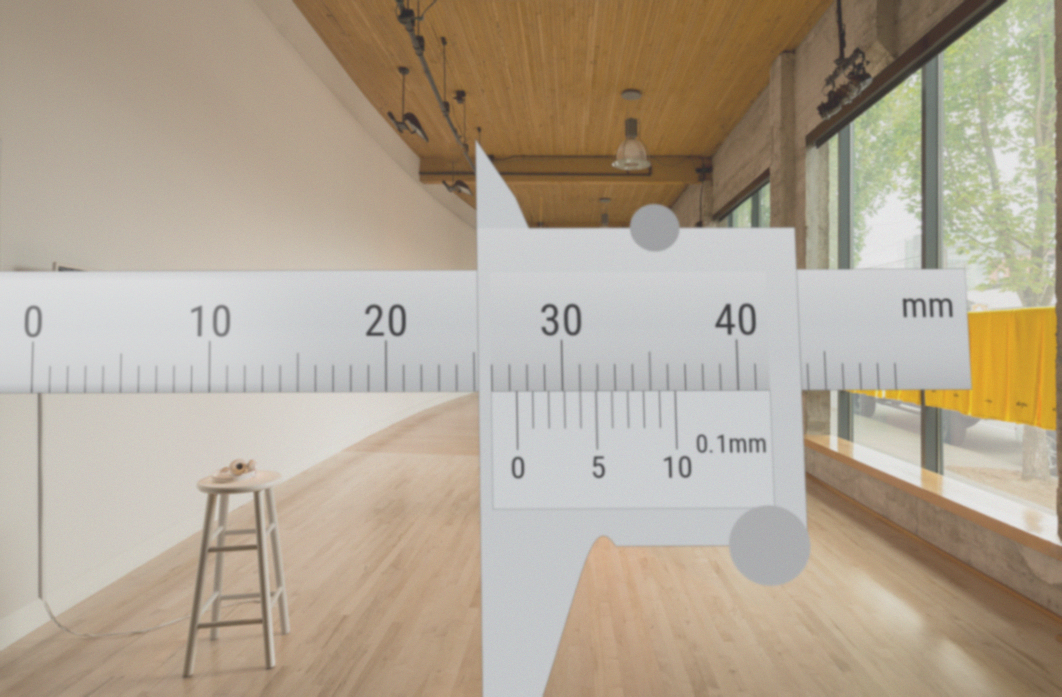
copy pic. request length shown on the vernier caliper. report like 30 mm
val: 27.4 mm
